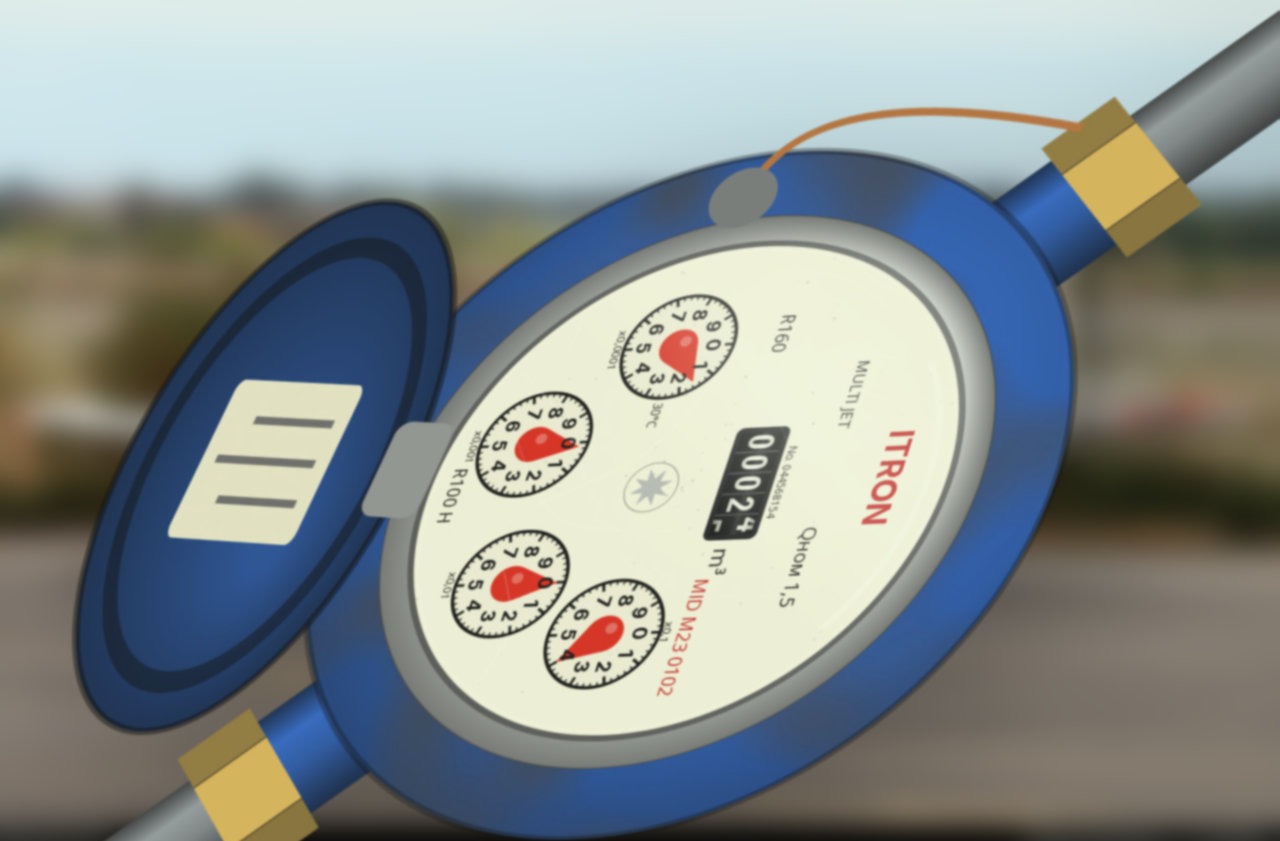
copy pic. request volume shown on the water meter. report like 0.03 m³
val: 24.4001 m³
